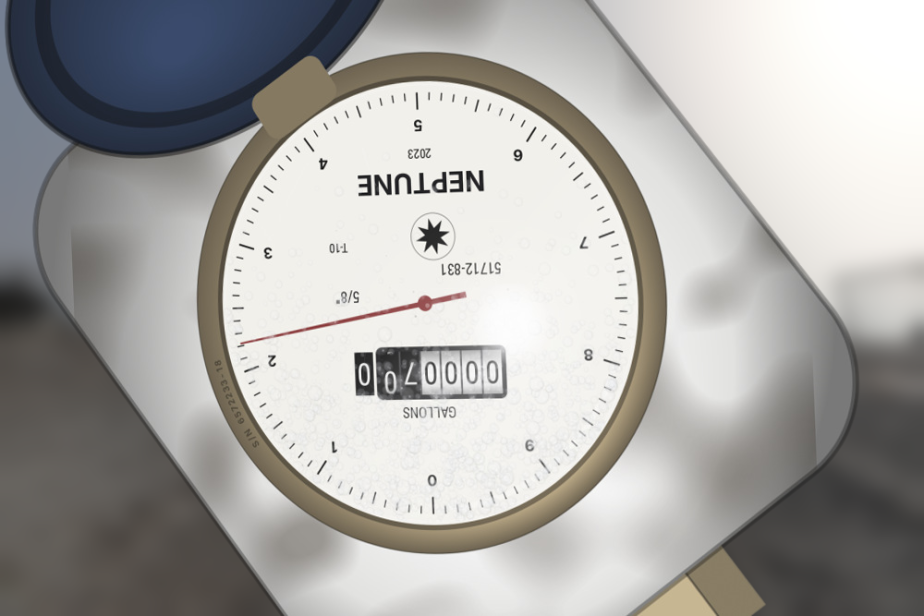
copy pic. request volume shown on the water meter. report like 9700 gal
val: 702.2 gal
